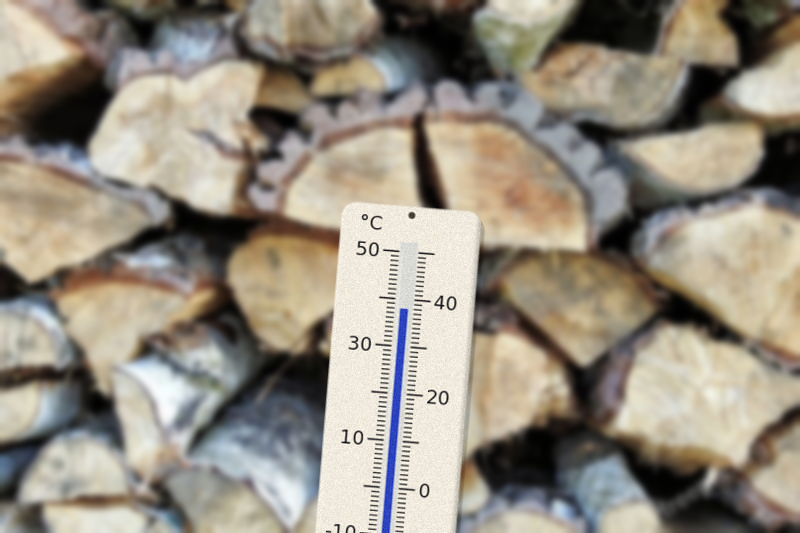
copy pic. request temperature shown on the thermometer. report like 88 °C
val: 38 °C
